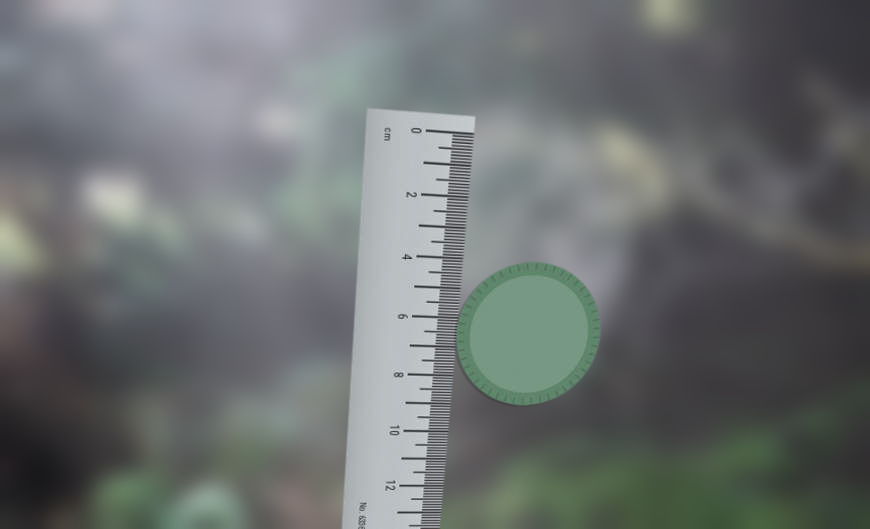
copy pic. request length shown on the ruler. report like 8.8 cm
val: 5 cm
